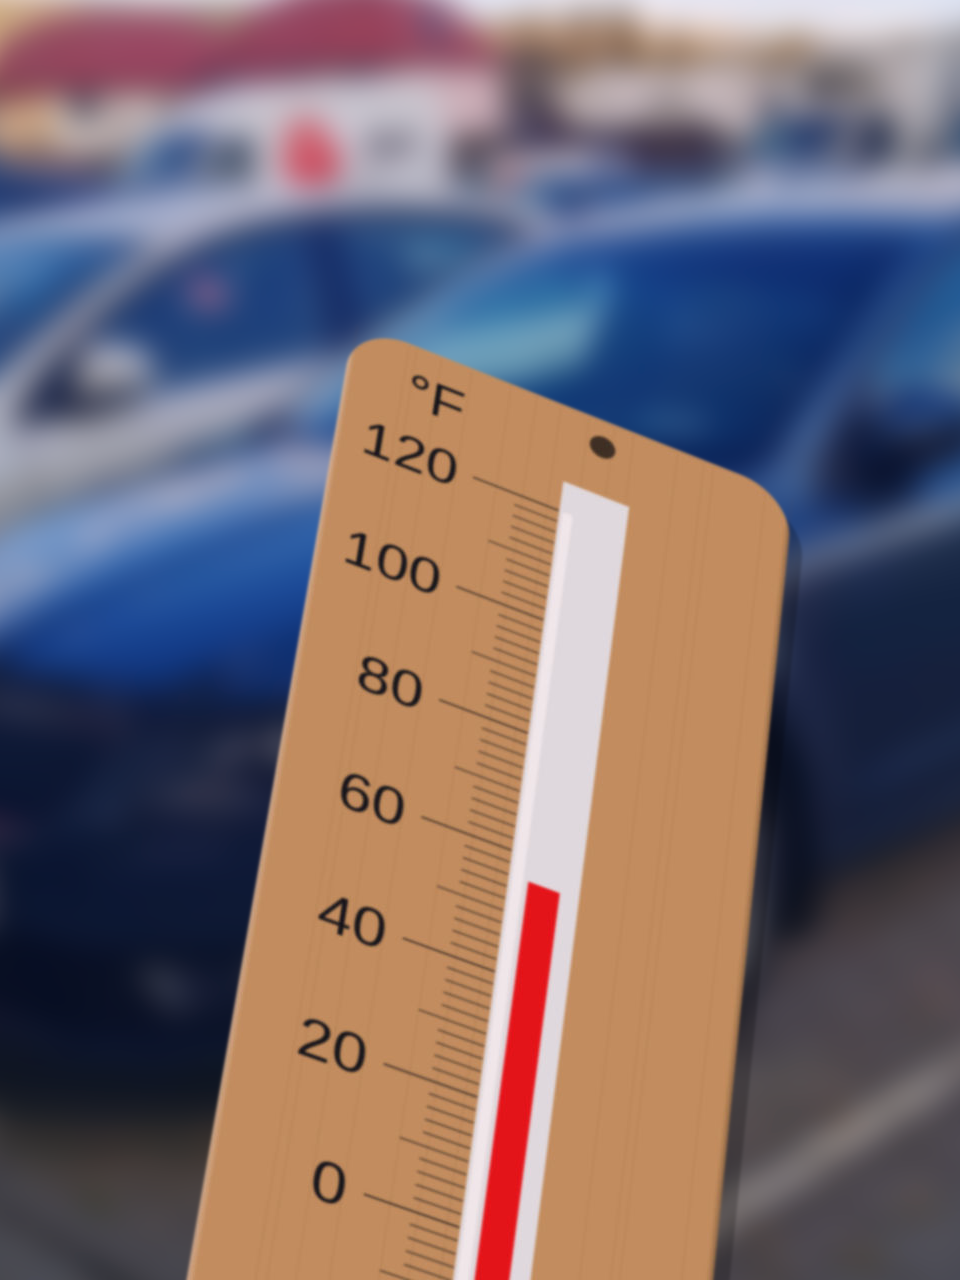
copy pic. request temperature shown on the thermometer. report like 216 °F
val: 56 °F
